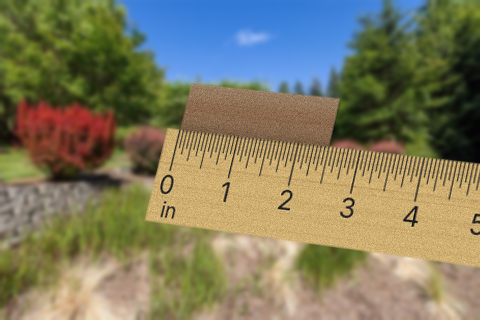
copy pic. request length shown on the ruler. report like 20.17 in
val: 2.5 in
